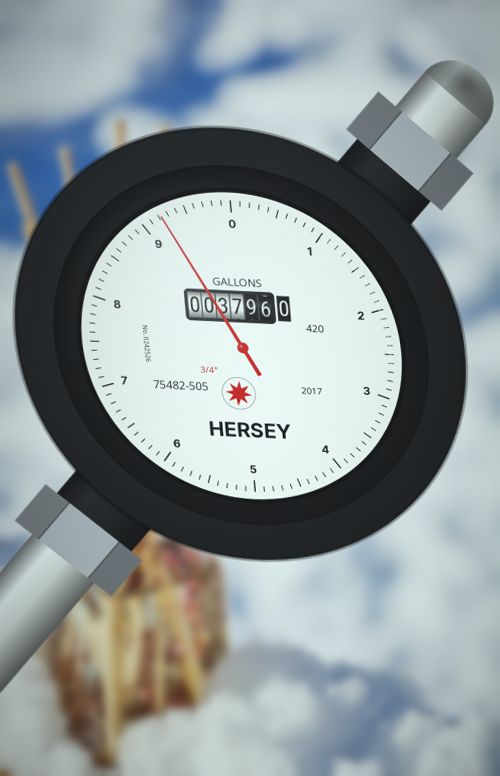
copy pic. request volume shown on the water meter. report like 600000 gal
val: 37959.2 gal
